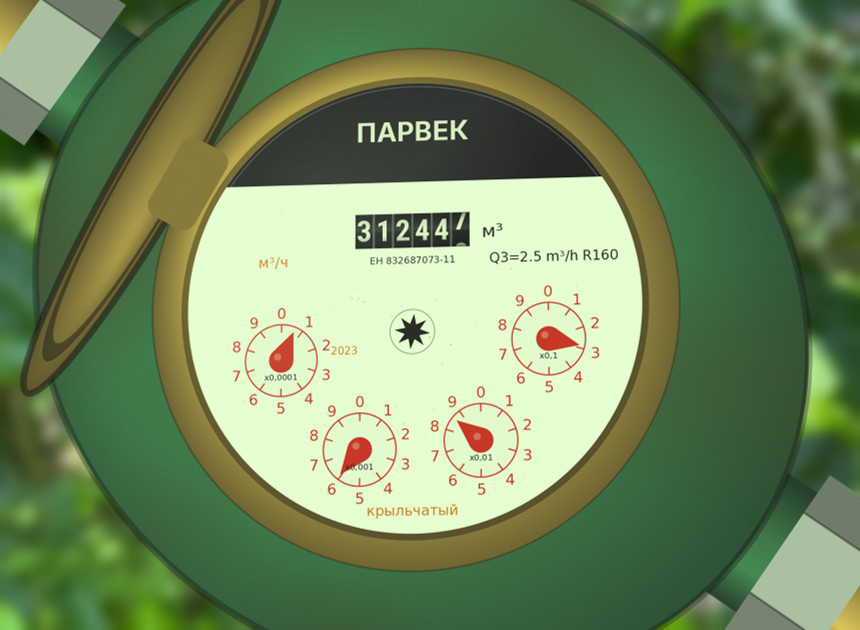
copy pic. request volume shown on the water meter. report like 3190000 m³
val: 312447.2860 m³
